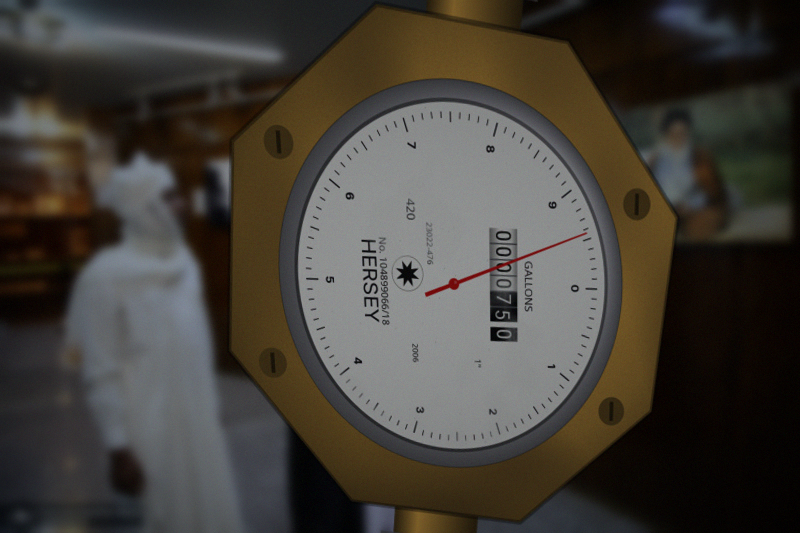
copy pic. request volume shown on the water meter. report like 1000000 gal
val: 749.4 gal
